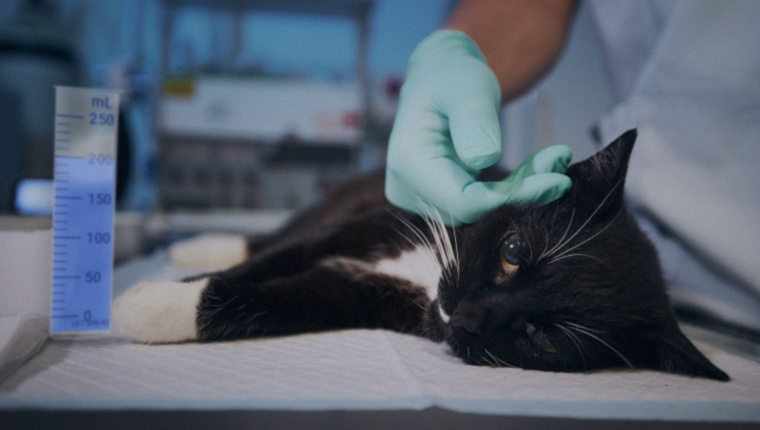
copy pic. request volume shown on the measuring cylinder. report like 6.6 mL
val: 200 mL
